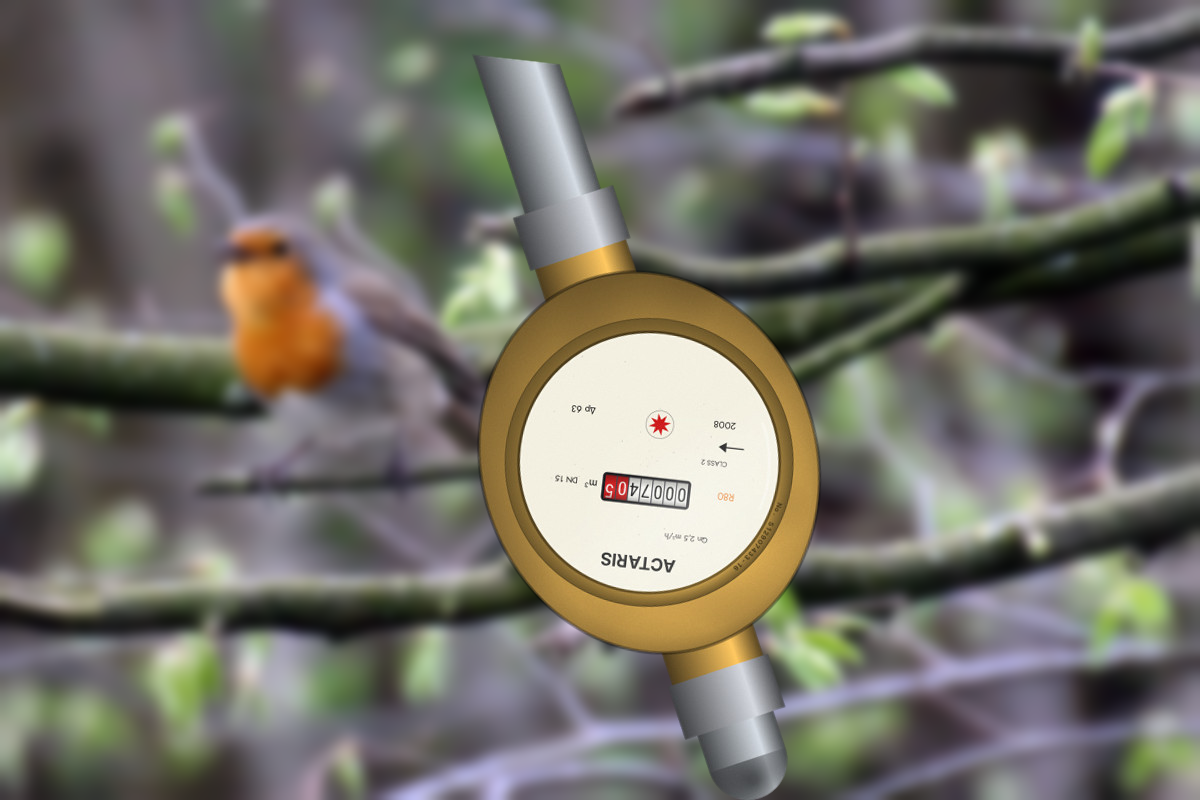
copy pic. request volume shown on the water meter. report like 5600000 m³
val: 74.05 m³
